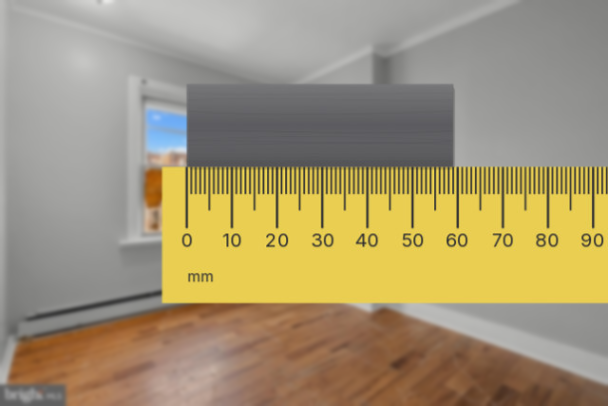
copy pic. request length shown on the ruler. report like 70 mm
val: 59 mm
